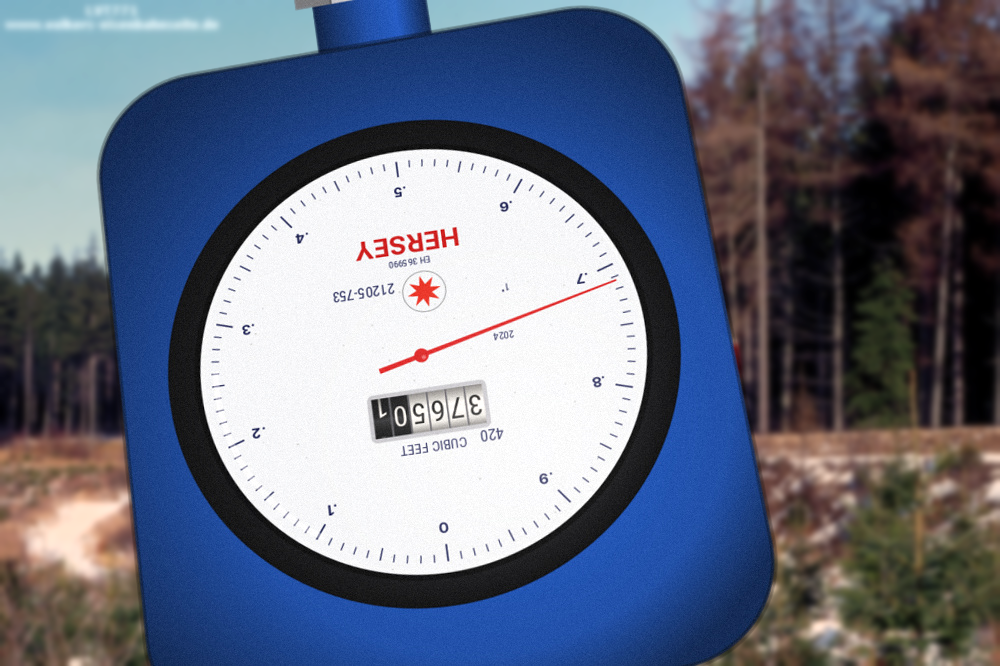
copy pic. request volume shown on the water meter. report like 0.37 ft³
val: 376500.71 ft³
